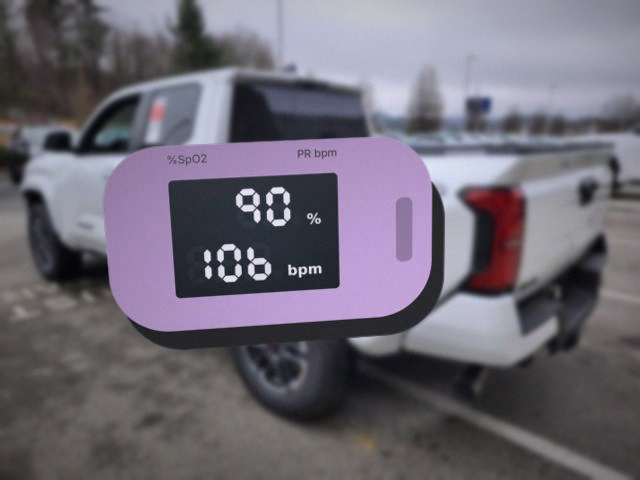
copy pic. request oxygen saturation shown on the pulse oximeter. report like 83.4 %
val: 90 %
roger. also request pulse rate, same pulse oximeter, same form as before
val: 106 bpm
